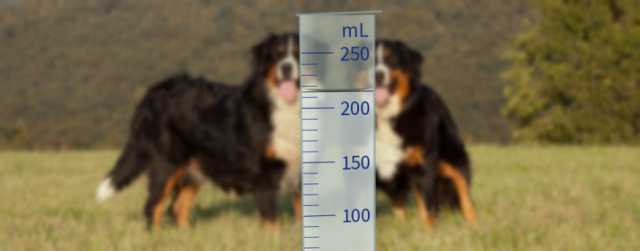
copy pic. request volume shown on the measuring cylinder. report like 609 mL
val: 215 mL
